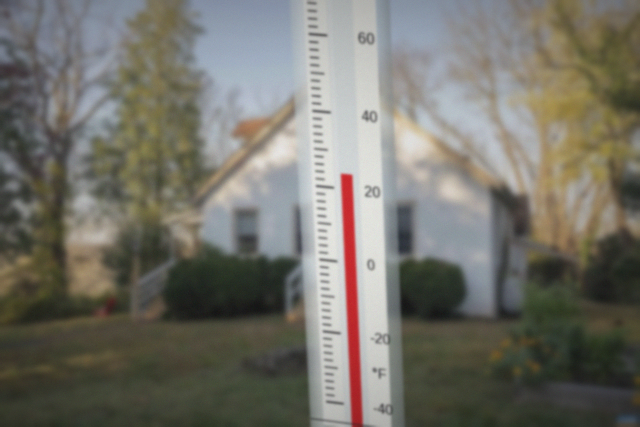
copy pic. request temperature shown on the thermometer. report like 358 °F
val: 24 °F
